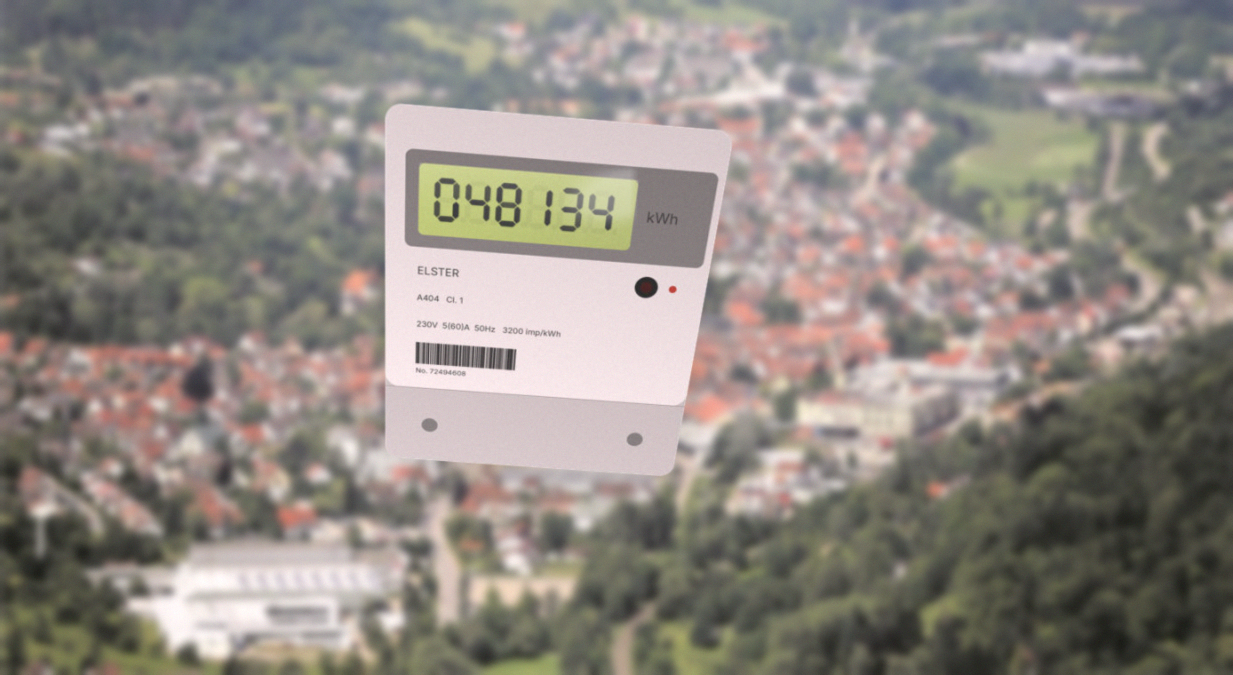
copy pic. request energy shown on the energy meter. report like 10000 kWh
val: 48134 kWh
